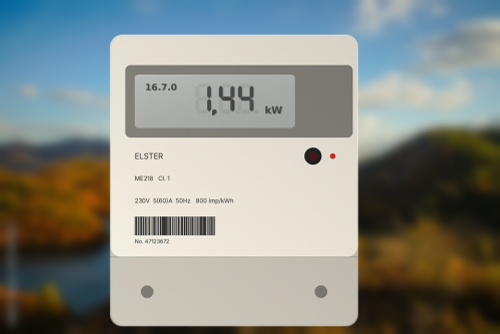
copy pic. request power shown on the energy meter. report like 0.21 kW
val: 1.44 kW
